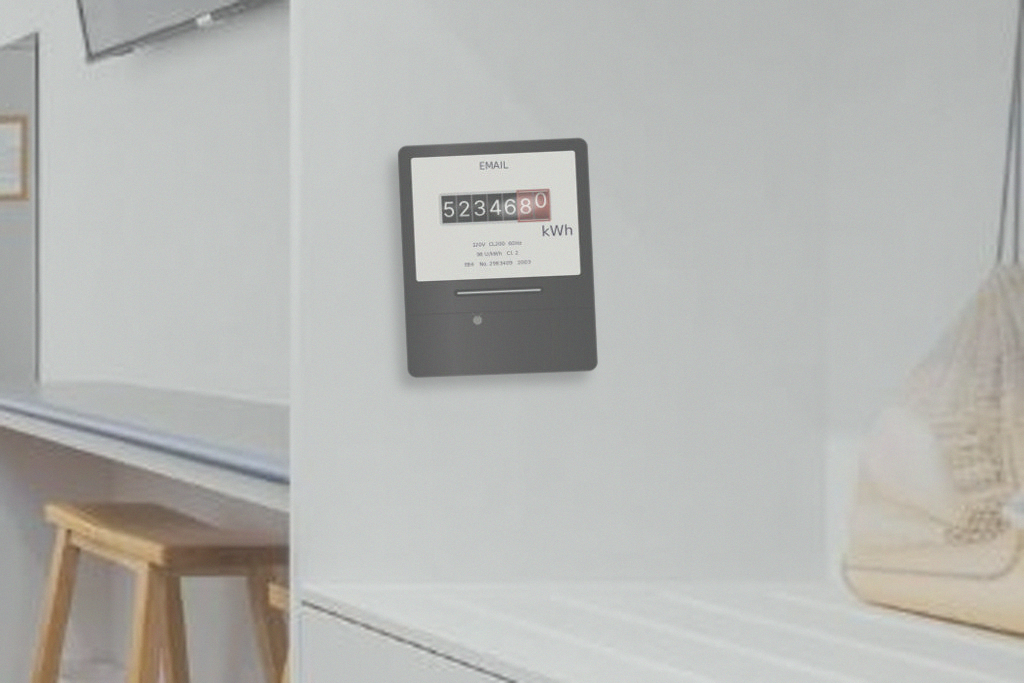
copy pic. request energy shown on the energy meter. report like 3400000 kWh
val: 52346.80 kWh
